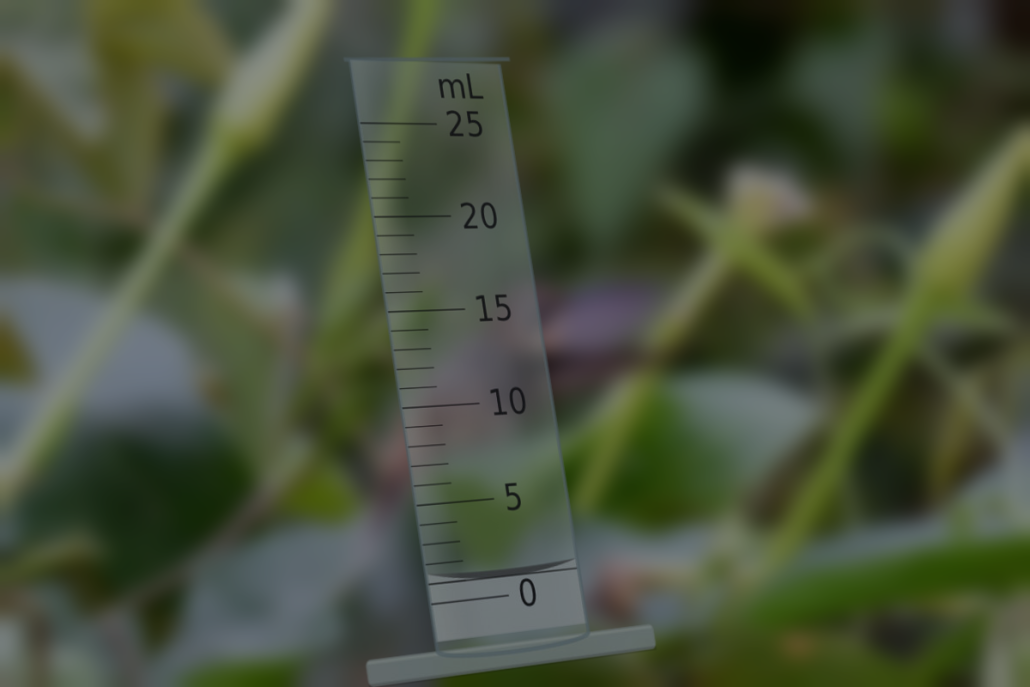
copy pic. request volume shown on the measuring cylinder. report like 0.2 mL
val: 1 mL
